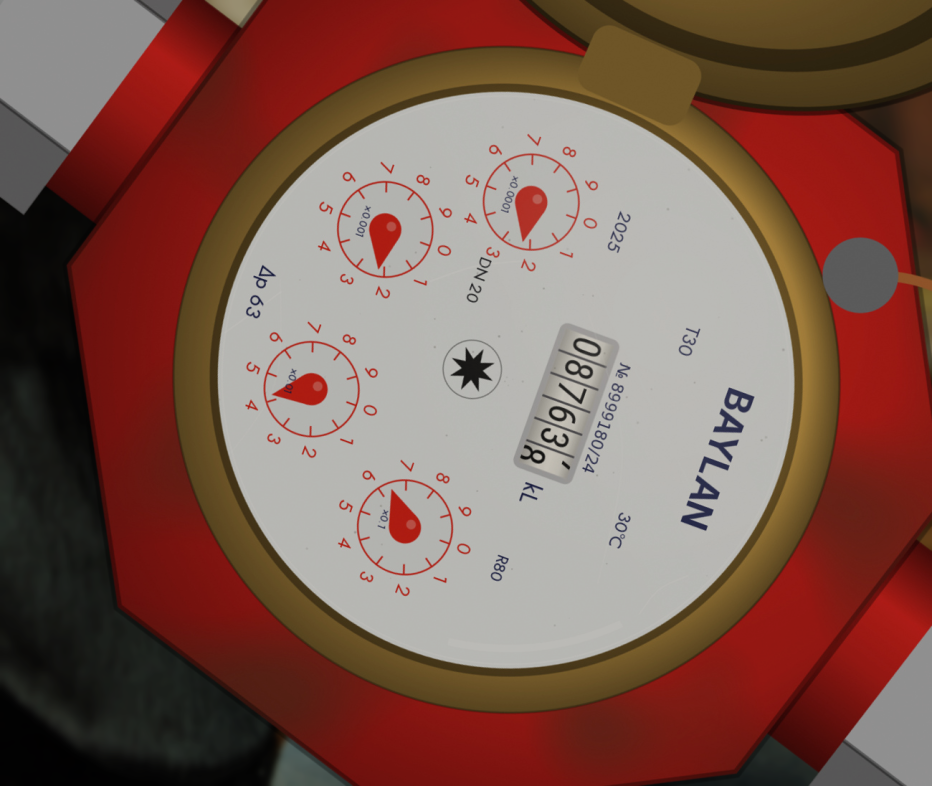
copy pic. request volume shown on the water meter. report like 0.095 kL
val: 87637.6422 kL
